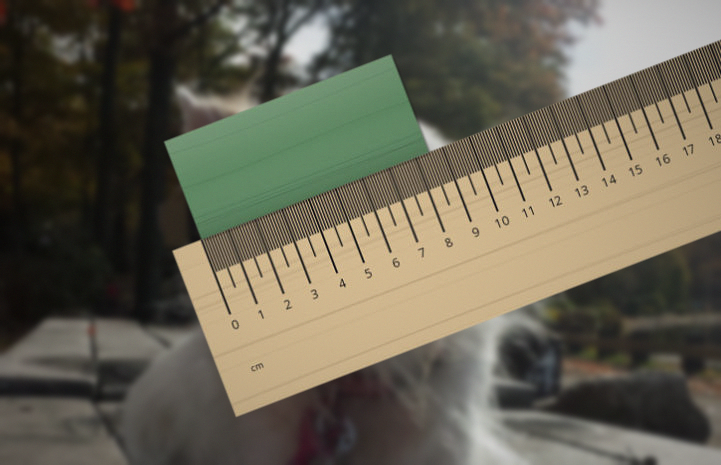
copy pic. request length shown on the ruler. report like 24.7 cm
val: 8.5 cm
